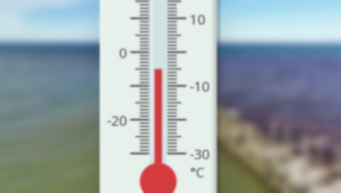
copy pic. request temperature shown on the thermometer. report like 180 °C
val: -5 °C
